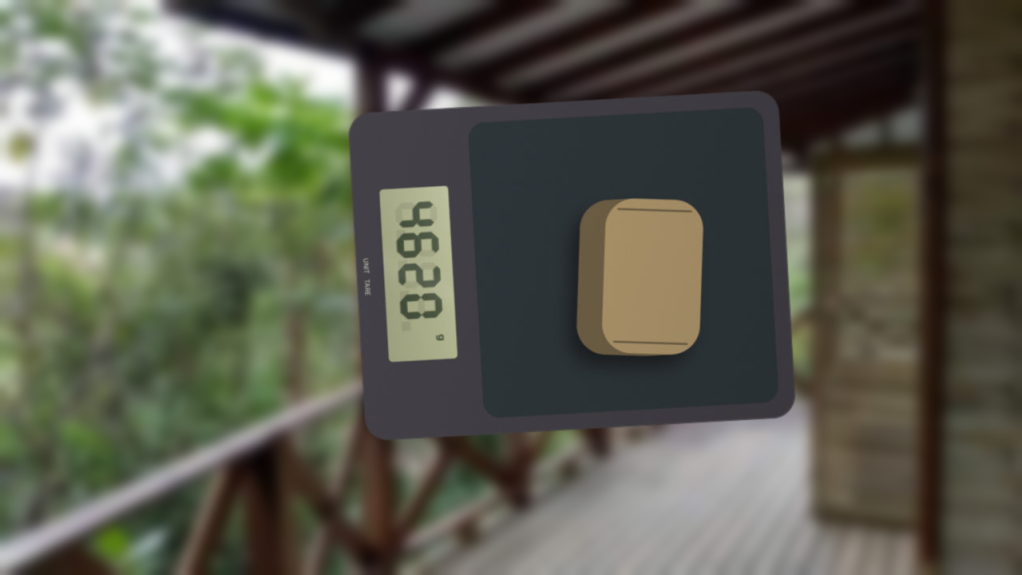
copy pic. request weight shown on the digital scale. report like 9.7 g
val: 4620 g
